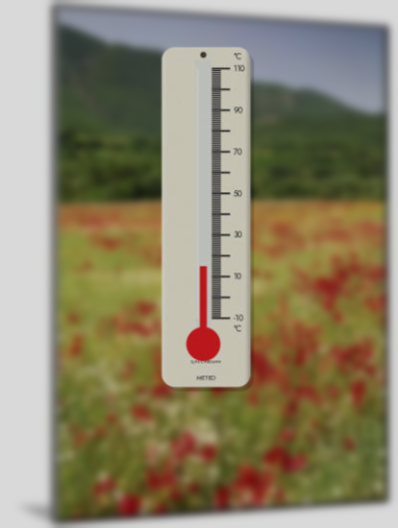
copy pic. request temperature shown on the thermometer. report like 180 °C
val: 15 °C
